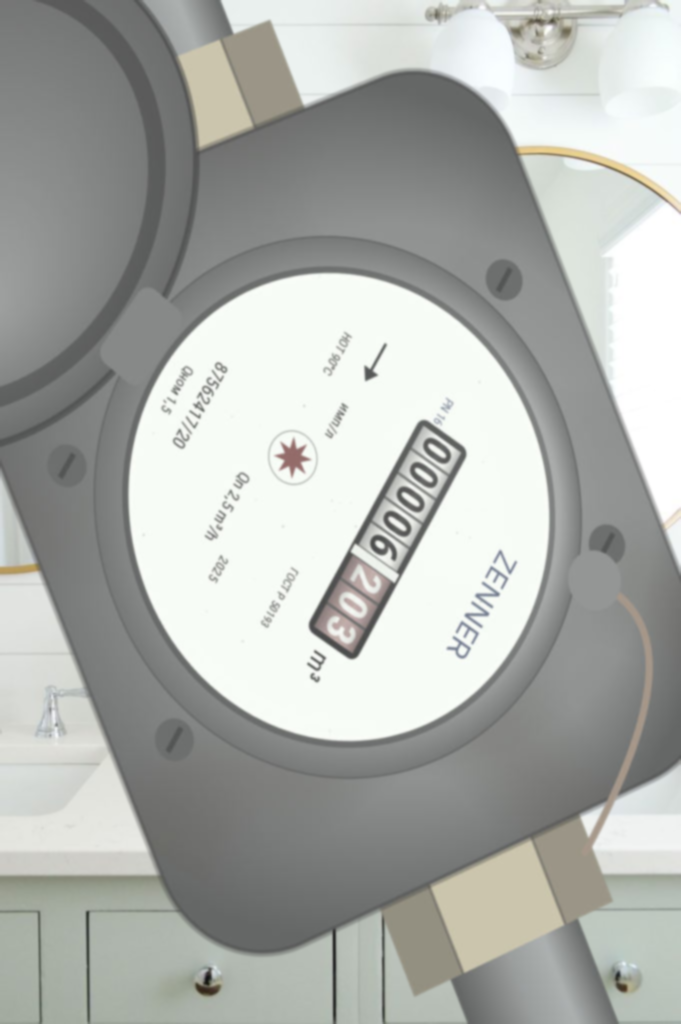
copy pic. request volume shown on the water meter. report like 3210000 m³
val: 6.203 m³
